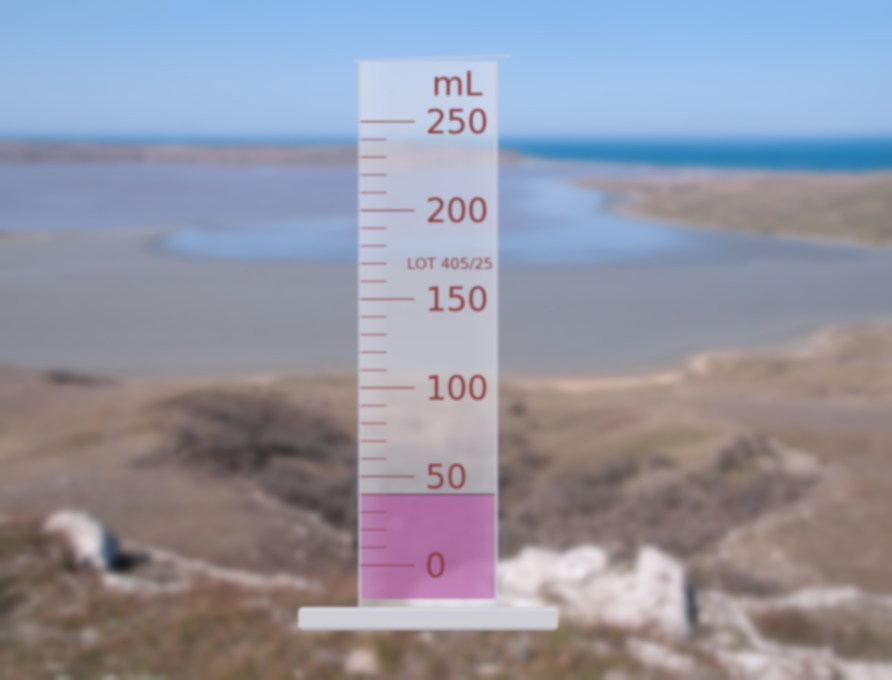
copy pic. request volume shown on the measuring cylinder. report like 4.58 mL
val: 40 mL
